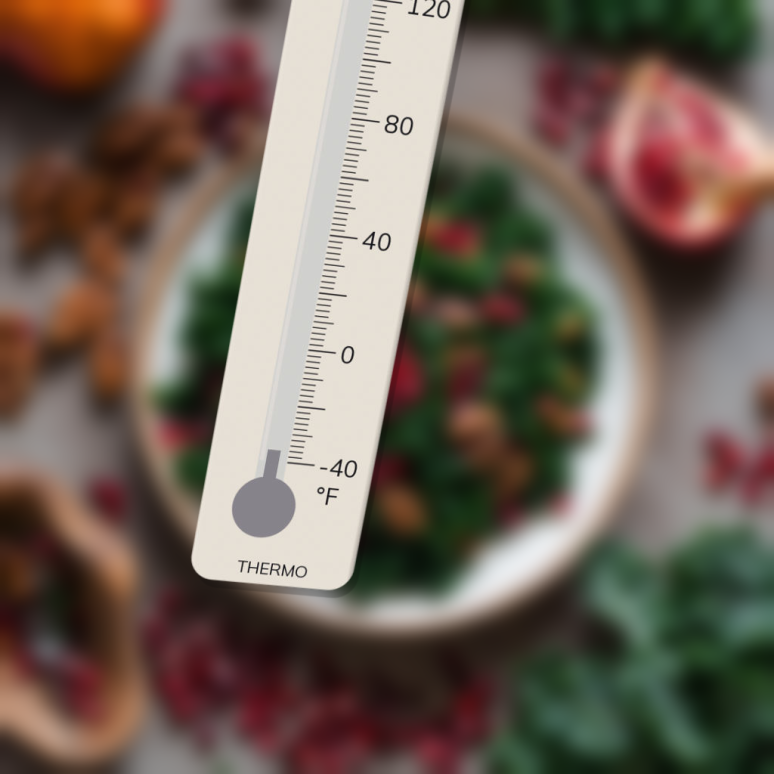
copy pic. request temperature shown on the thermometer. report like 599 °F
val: -36 °F
